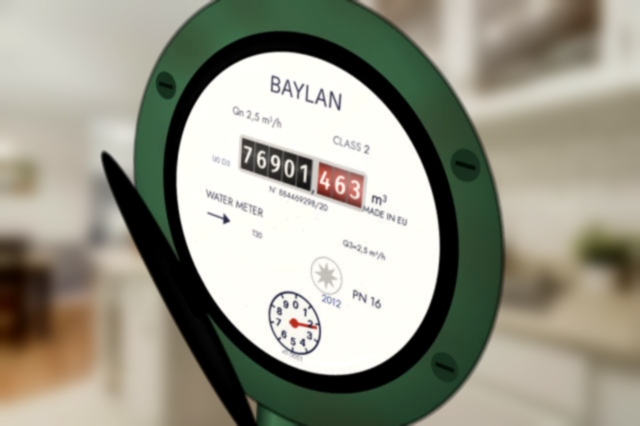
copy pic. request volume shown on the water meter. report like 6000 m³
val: 76901.4632 m³
